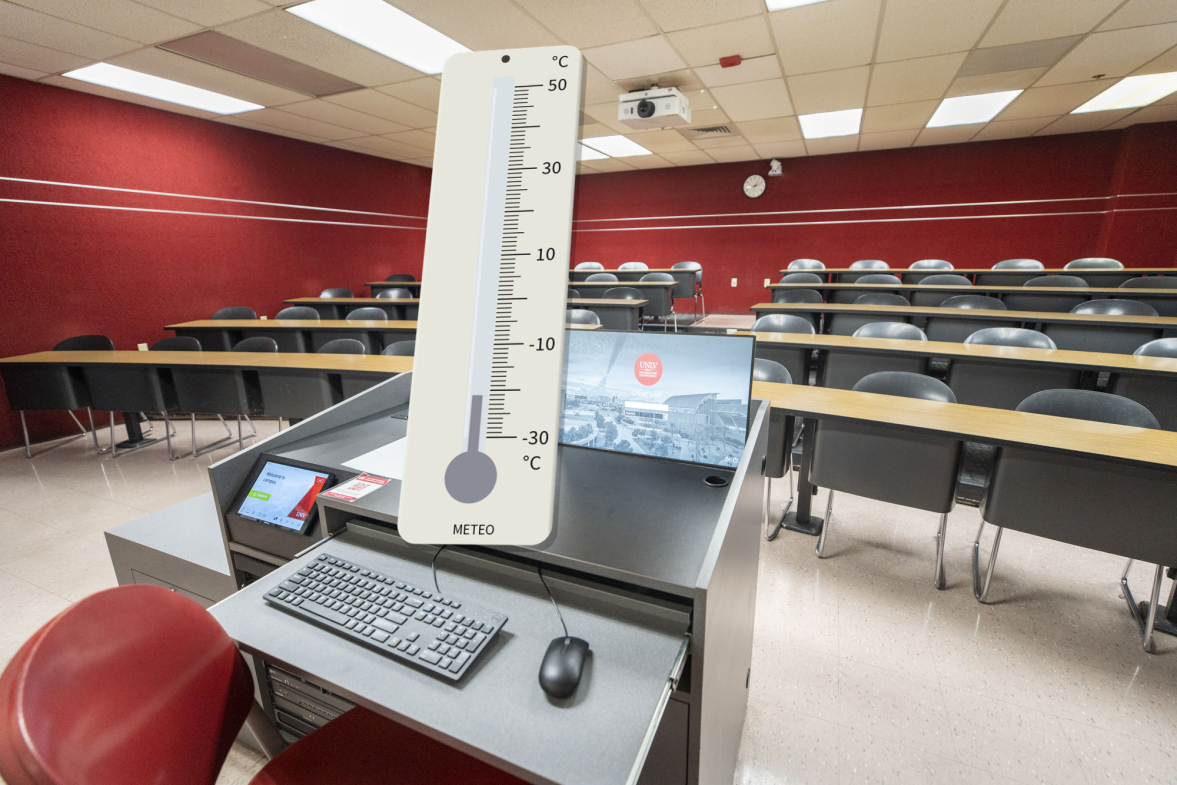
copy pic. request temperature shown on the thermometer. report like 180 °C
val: -21 °C
